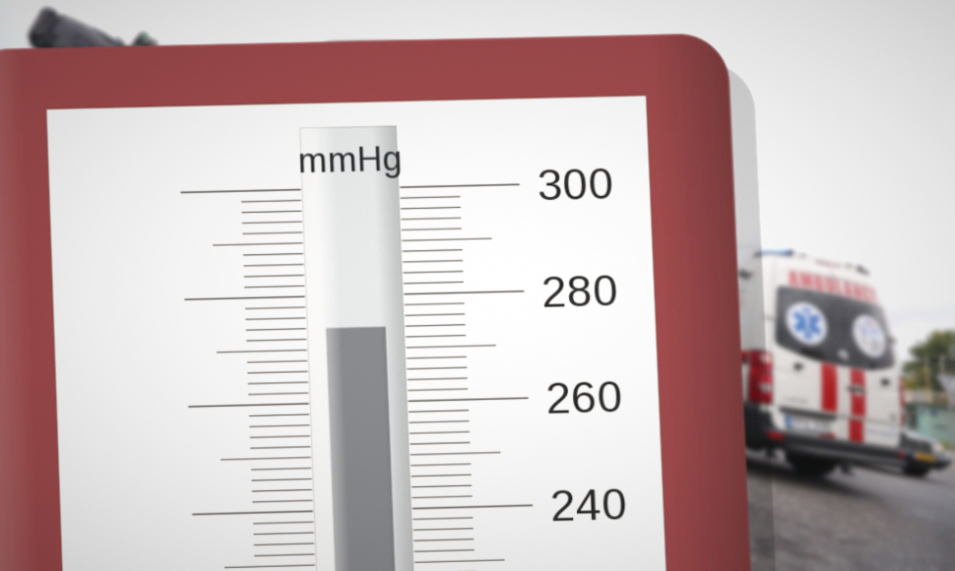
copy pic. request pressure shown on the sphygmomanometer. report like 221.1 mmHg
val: 274 mmHg
